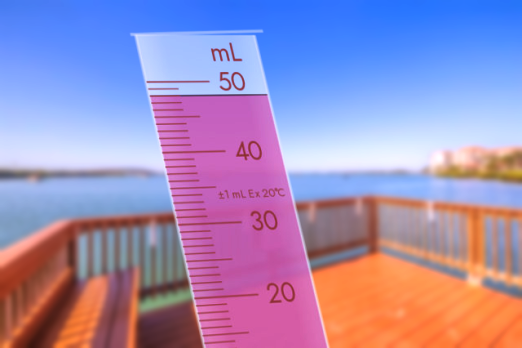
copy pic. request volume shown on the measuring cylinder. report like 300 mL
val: 48 mL
